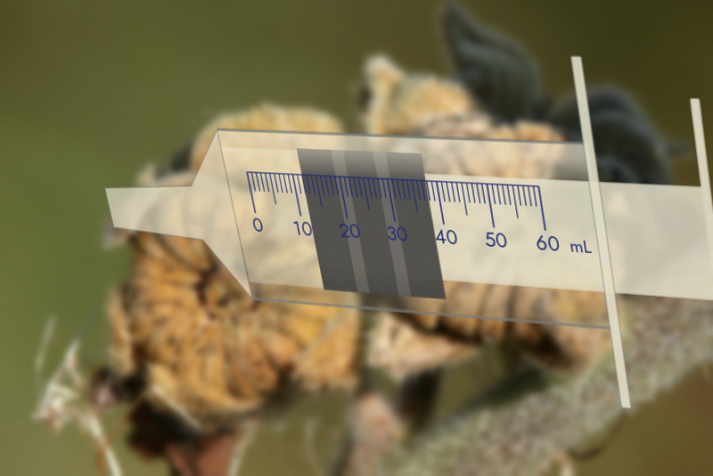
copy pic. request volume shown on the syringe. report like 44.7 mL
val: 12 mL
